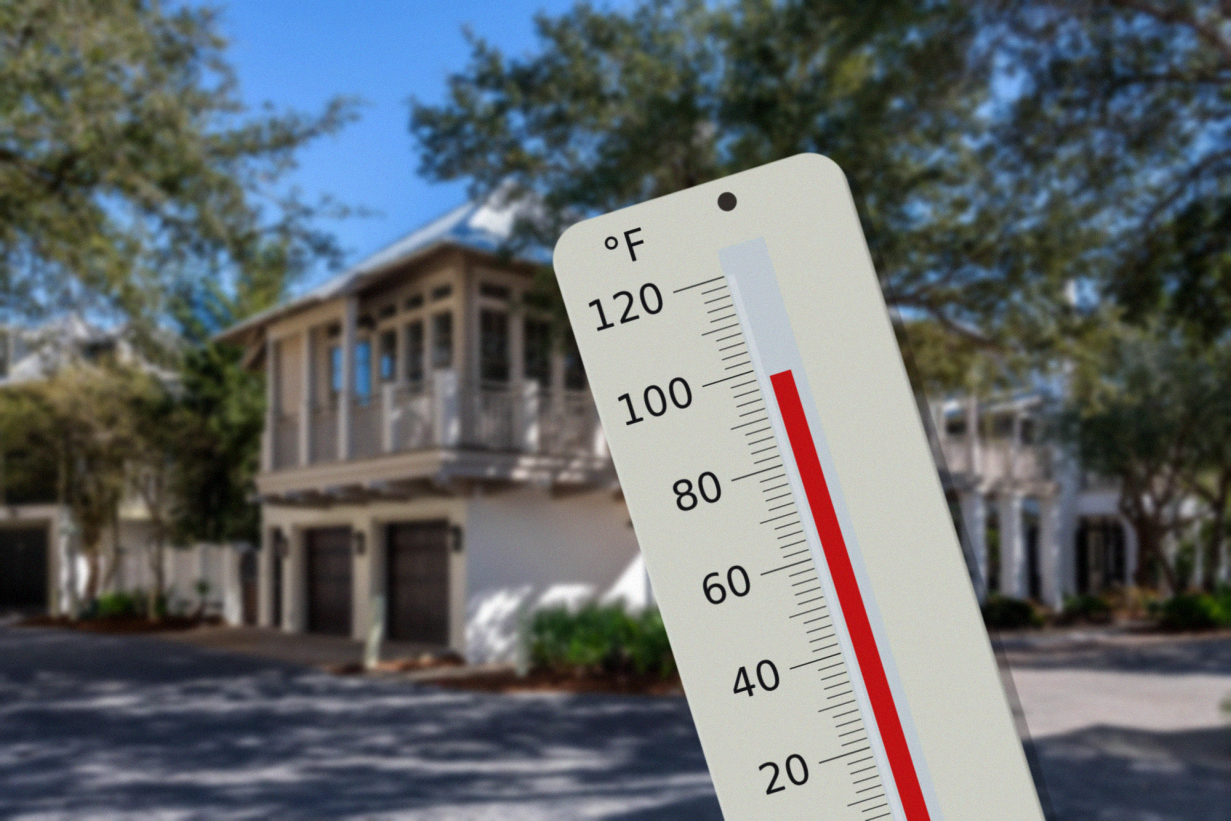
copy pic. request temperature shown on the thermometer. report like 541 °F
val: 98 °F
